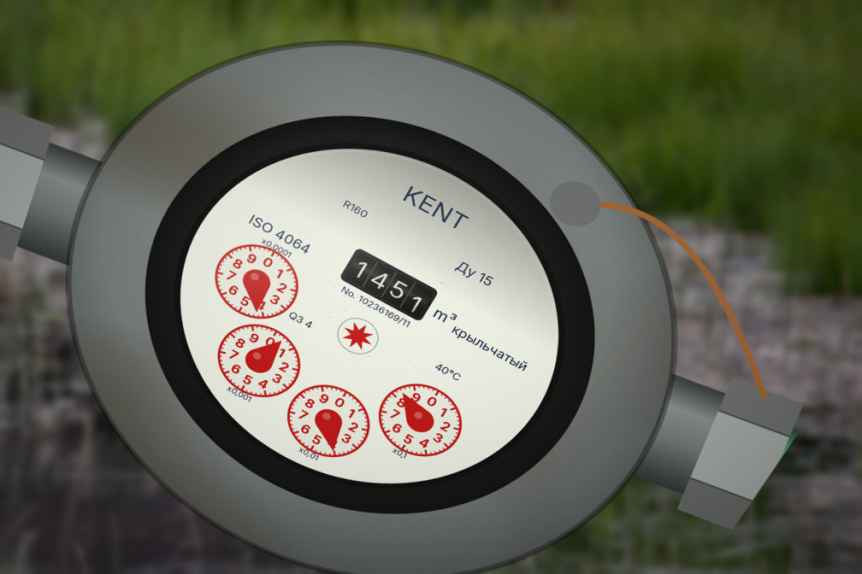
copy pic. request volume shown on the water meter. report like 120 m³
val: 1450.8404 m³
